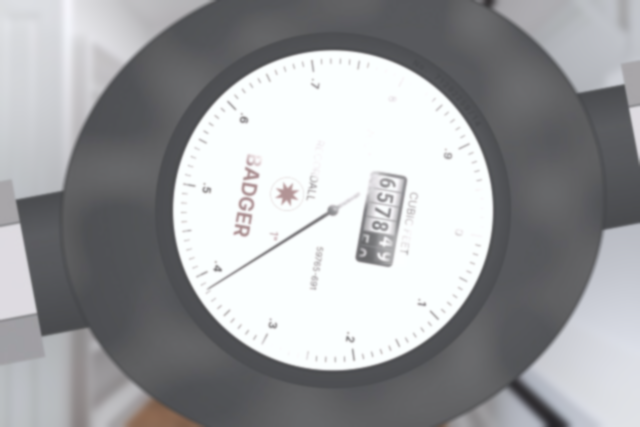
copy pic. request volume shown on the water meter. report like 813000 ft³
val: 657849.38 ft³
